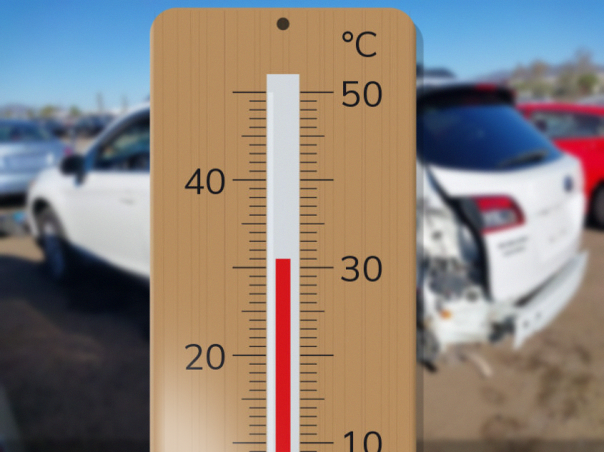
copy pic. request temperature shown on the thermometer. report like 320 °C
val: 31 °C
